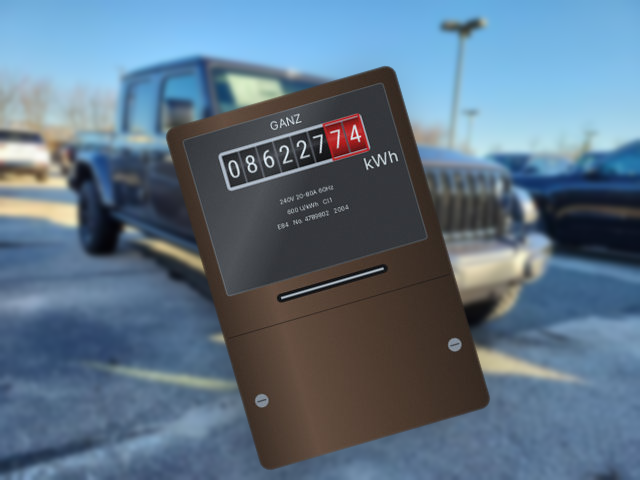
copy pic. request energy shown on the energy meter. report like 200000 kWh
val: 86227.74 kWh
